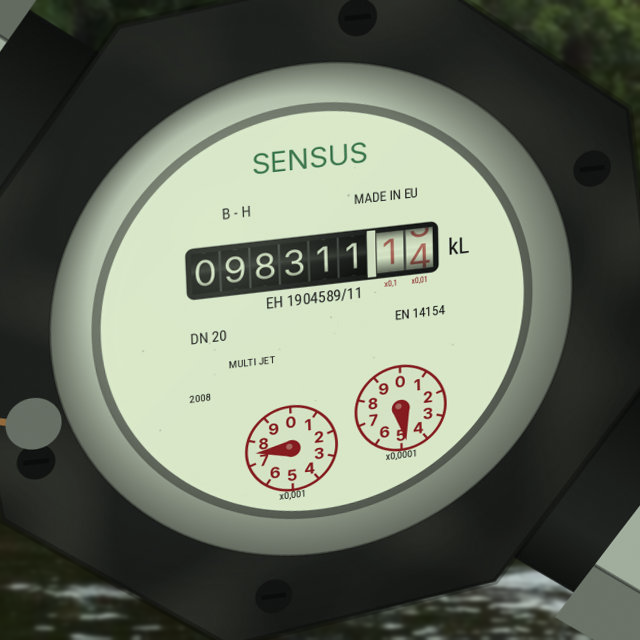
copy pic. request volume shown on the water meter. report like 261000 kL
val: 98311.1374 kL
